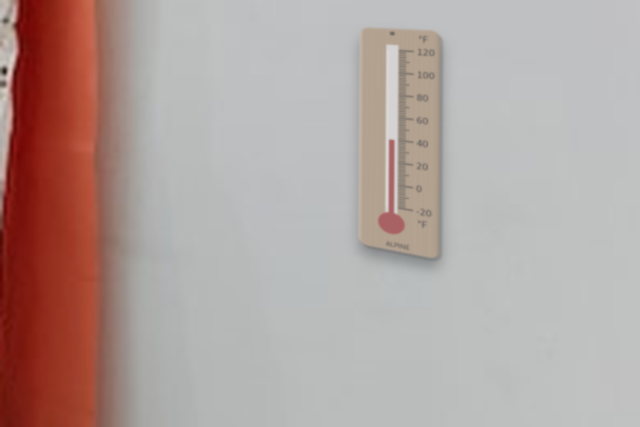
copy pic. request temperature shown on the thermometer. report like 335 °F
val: 40 °F
